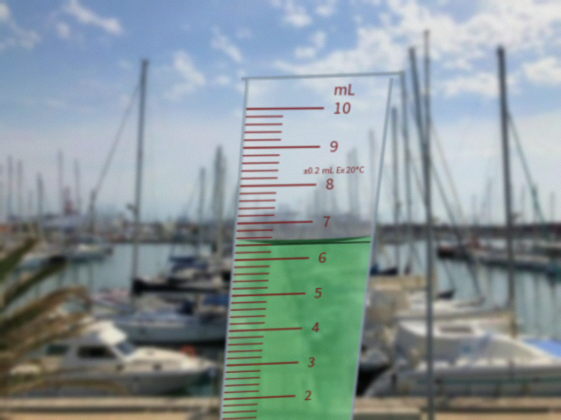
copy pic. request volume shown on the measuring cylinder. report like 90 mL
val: 6.4 mL
